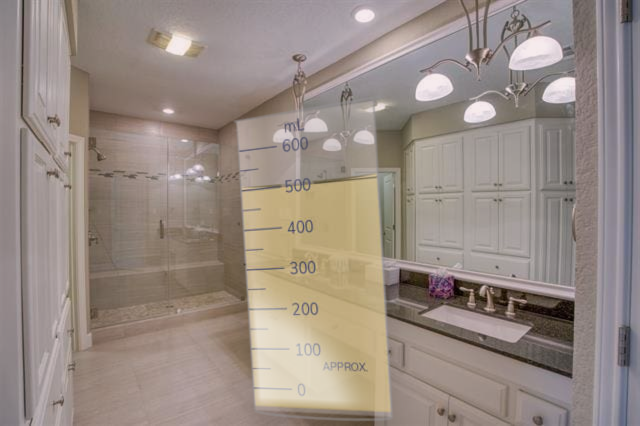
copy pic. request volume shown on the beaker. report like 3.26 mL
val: 500 mL
